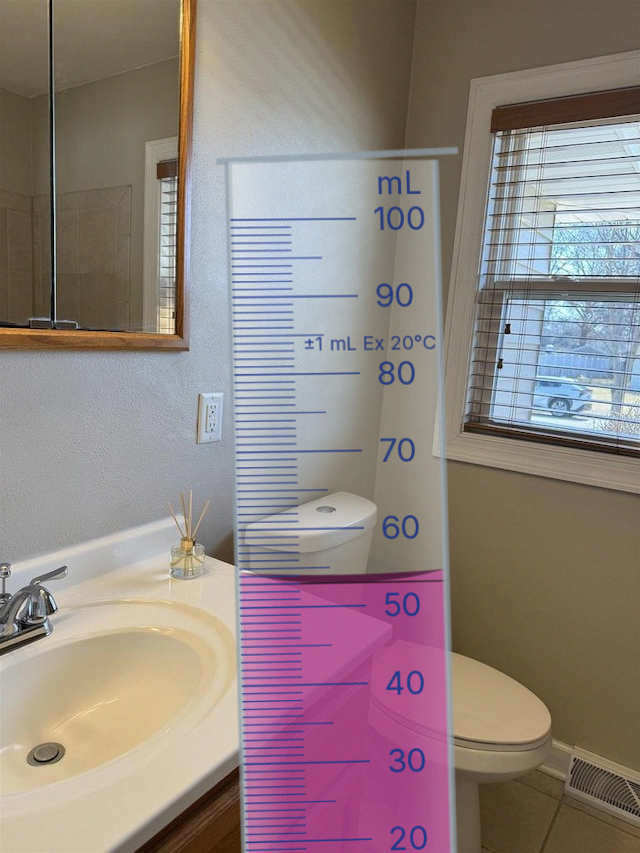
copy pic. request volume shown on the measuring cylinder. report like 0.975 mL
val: 53 mL
